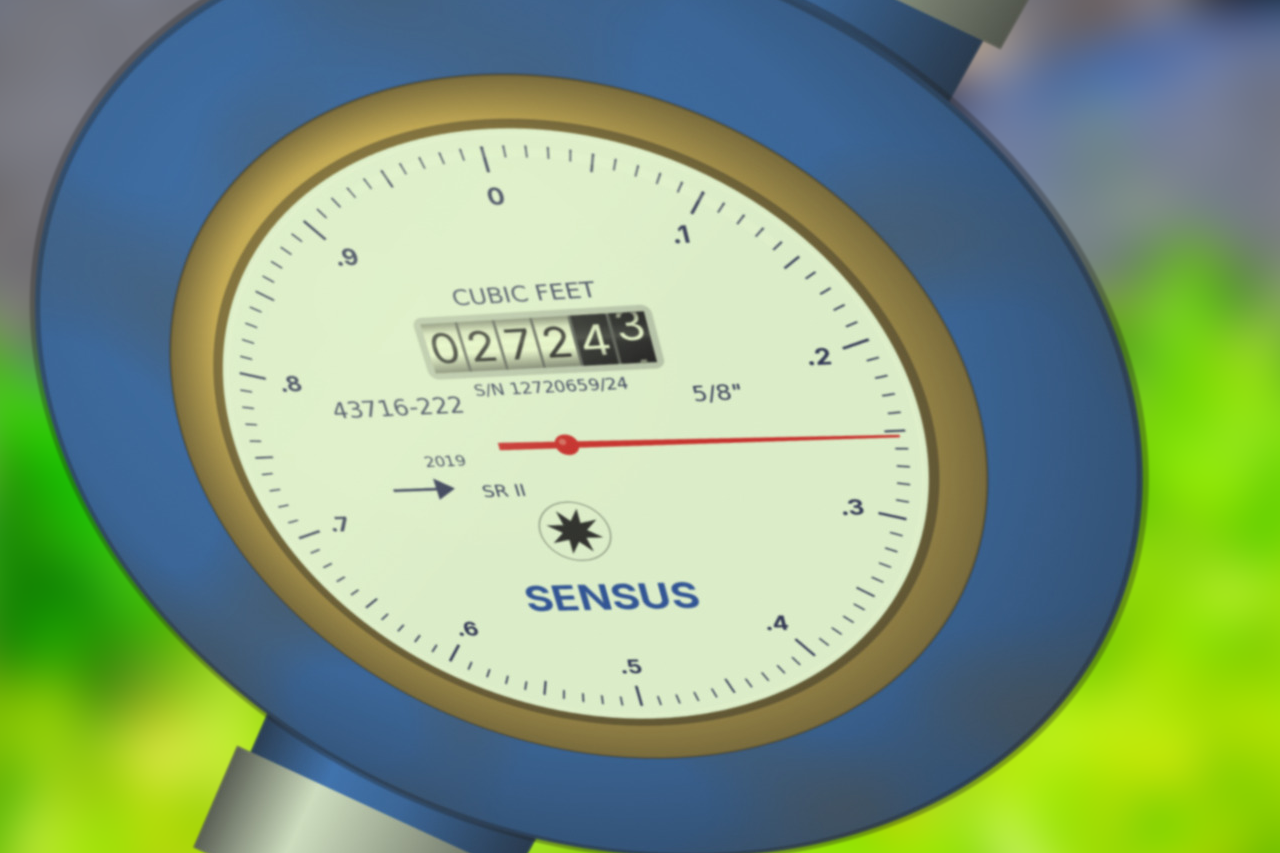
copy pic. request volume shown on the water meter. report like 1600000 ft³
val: 27243.25 ft³
